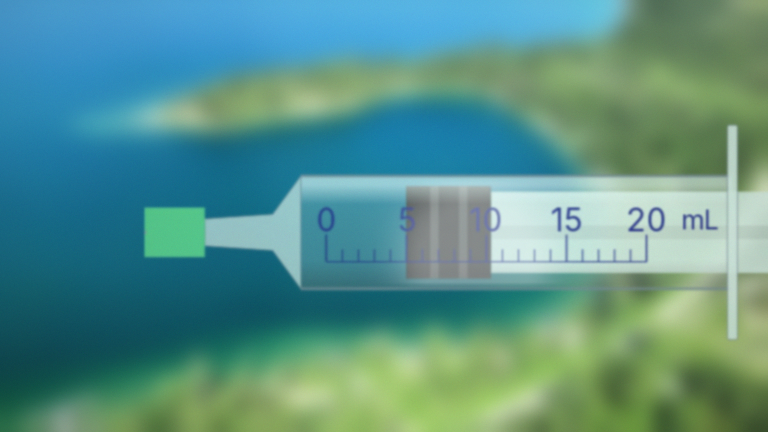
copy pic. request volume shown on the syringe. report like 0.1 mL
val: 5 mL
